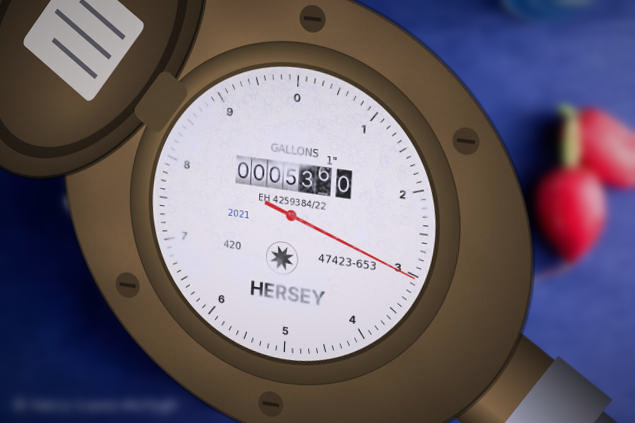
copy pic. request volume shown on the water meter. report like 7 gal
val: 5363.0 gal
